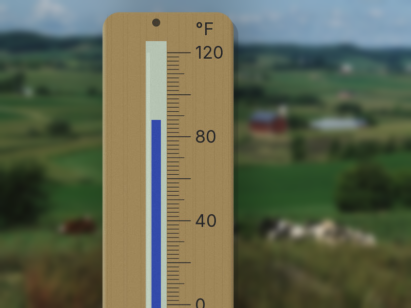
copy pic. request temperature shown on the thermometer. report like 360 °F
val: 88 °F
